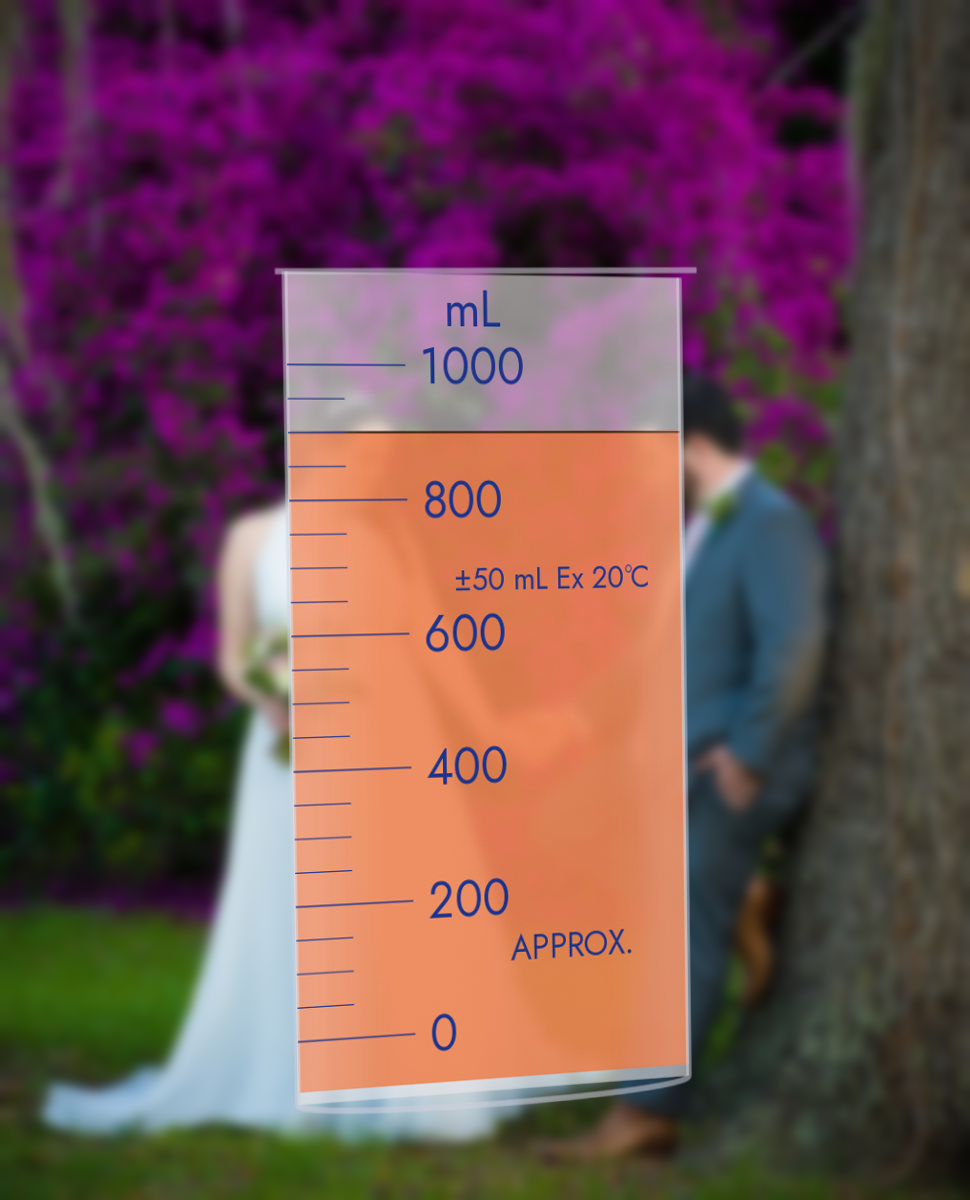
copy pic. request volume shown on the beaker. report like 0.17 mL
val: 900 mL
